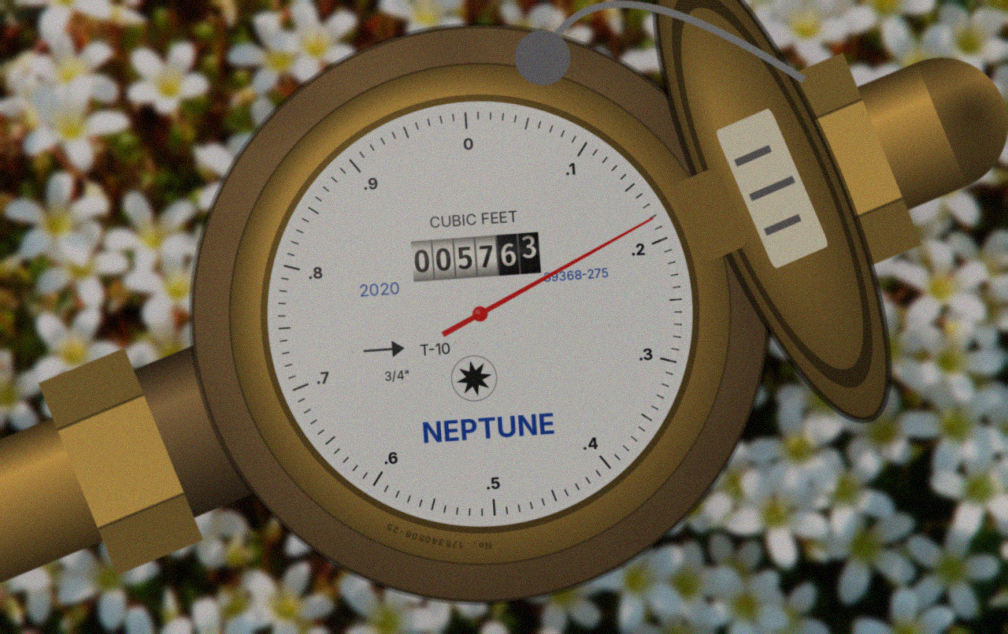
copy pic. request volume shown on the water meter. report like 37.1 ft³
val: 5763.18 ft³
